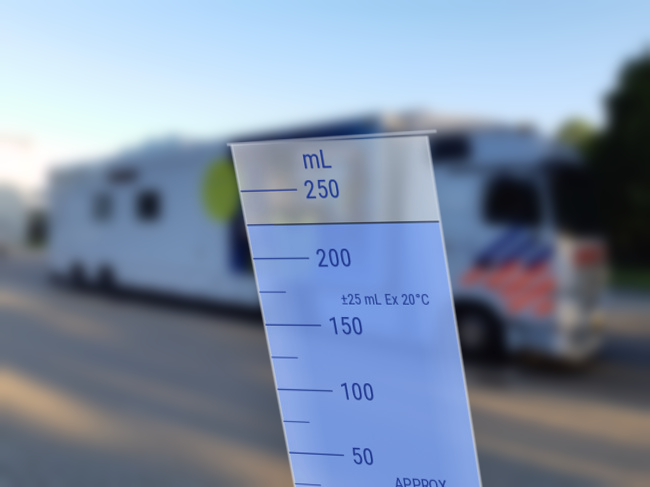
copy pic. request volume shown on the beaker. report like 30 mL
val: 225 mL
